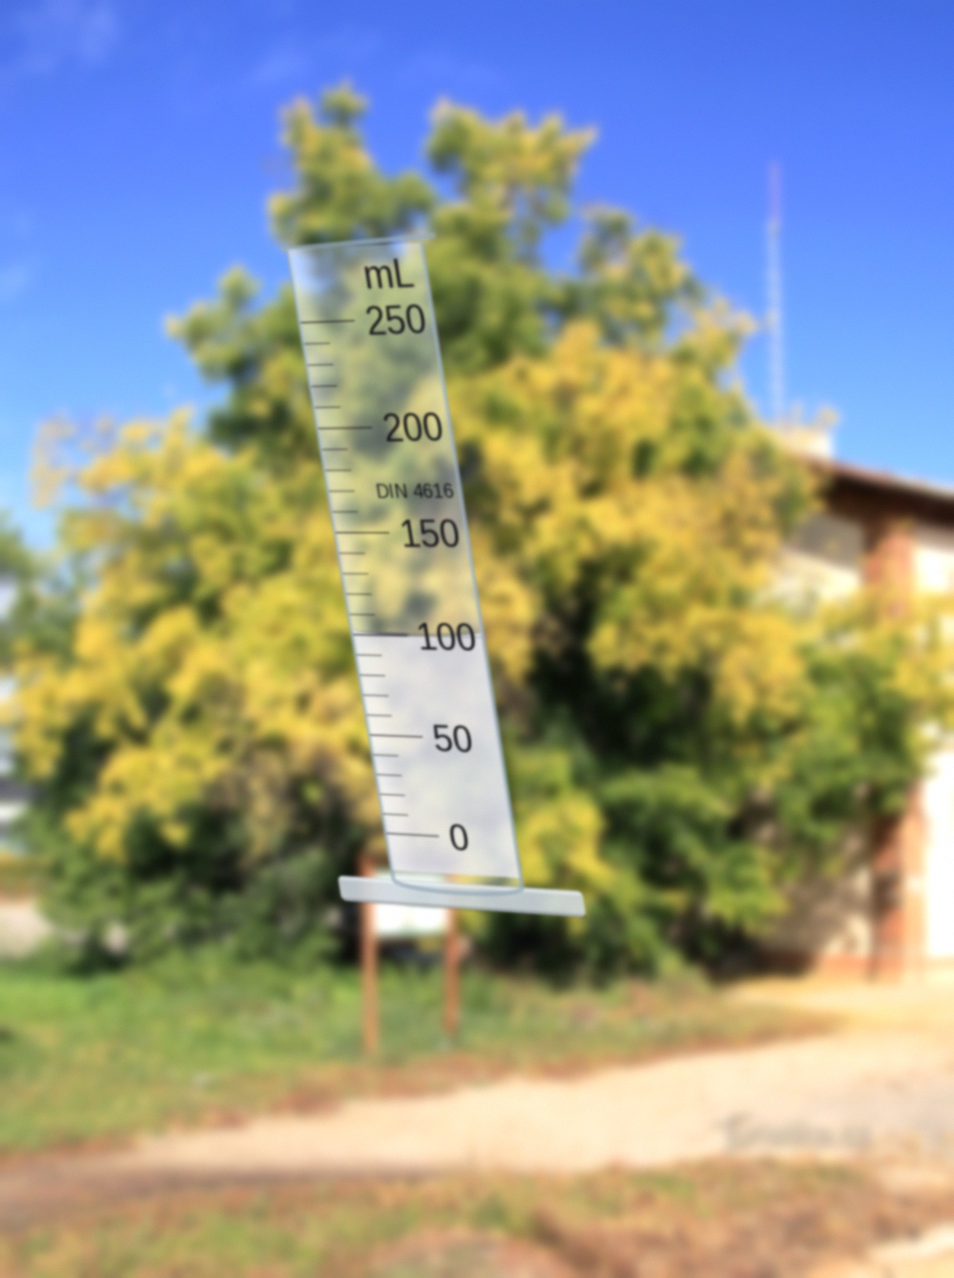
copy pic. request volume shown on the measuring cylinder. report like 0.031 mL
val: 100 mL
